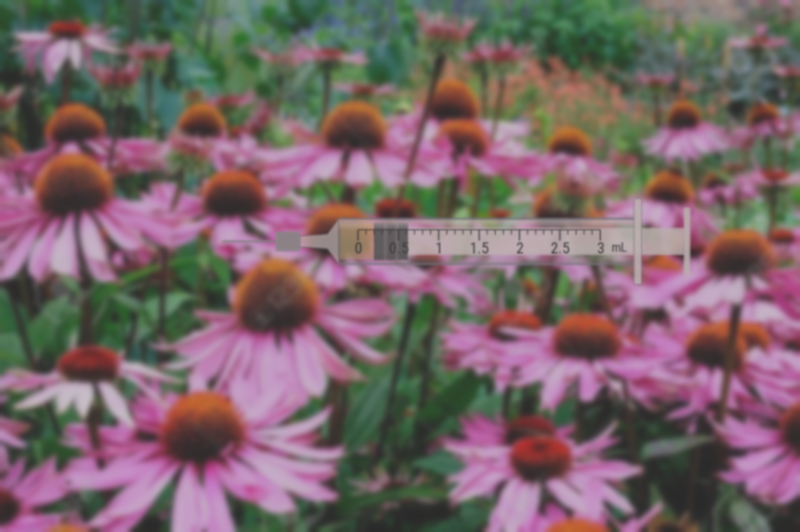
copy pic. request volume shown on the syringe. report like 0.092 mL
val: 0.2 mL
